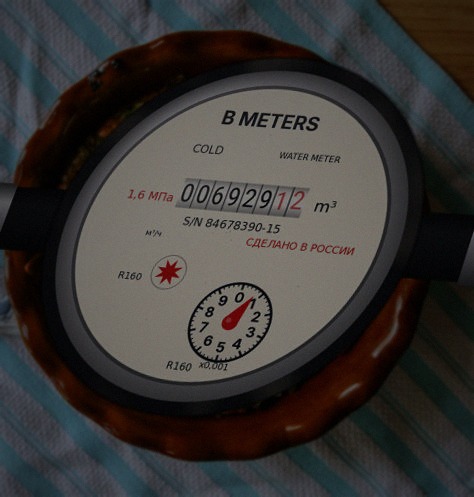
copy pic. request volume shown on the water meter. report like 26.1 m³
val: 6929.120 m³
